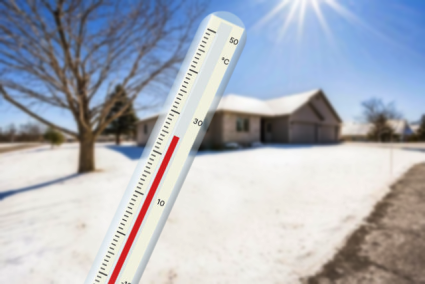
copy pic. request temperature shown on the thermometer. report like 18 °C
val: 25 °C
